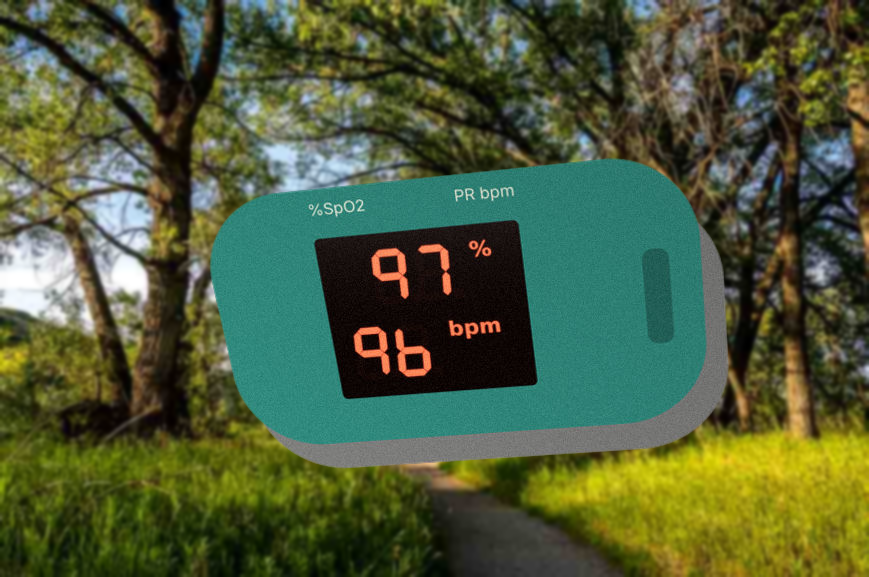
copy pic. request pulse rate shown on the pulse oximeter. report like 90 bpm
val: 96 bpm
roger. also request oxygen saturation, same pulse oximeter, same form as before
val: 97 %
